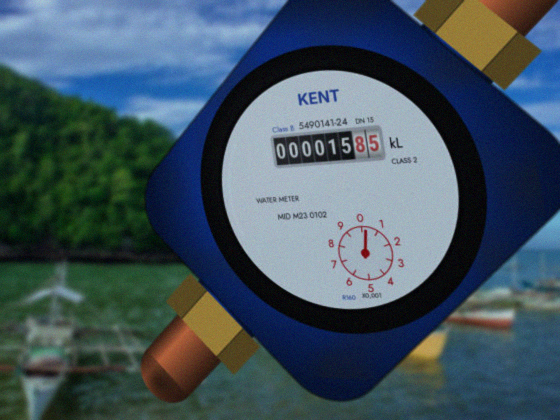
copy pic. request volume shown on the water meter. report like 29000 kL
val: 15.850 kL
